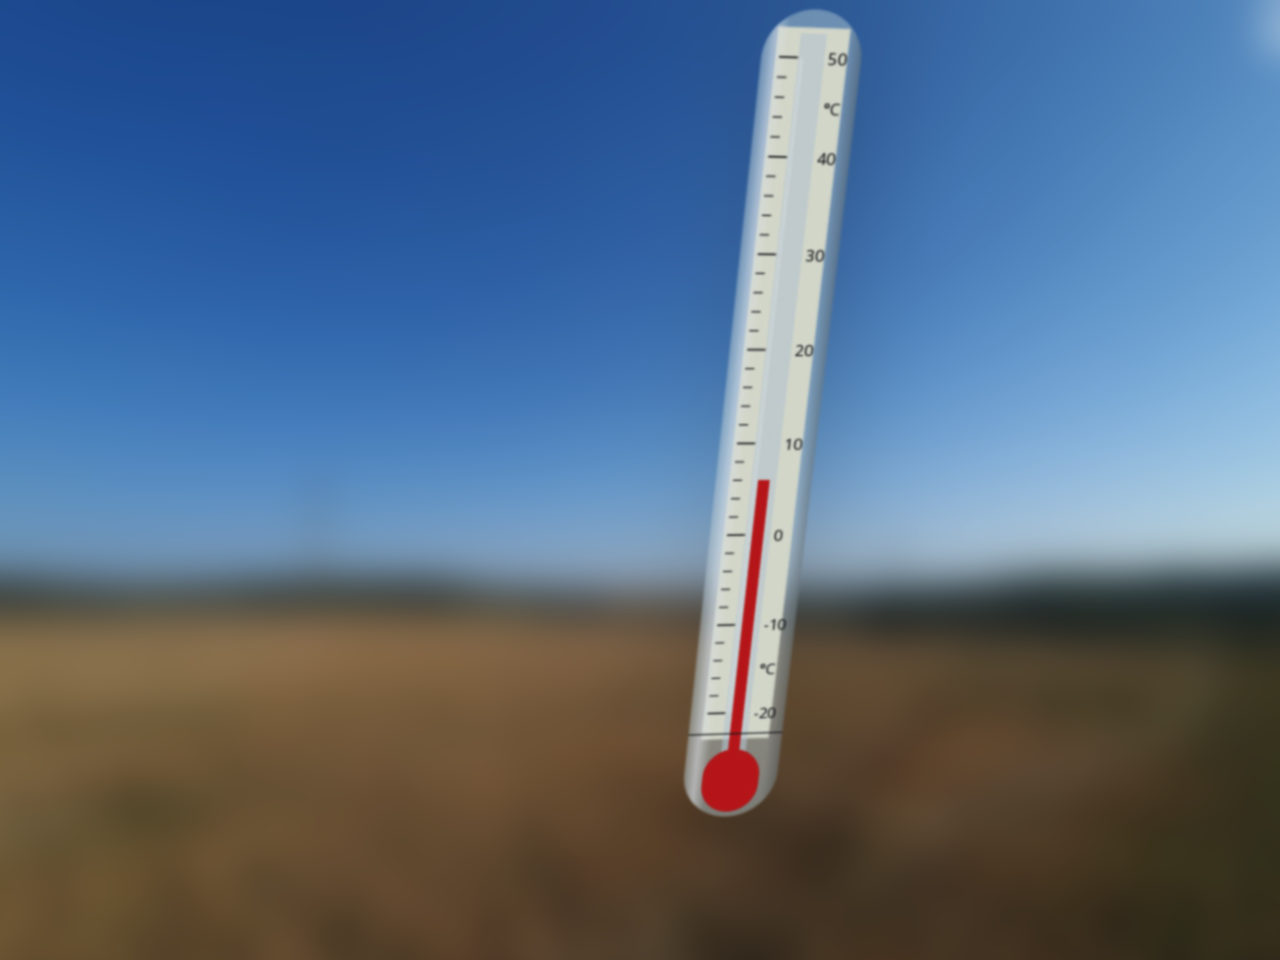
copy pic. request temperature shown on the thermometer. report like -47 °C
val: 6 °C
